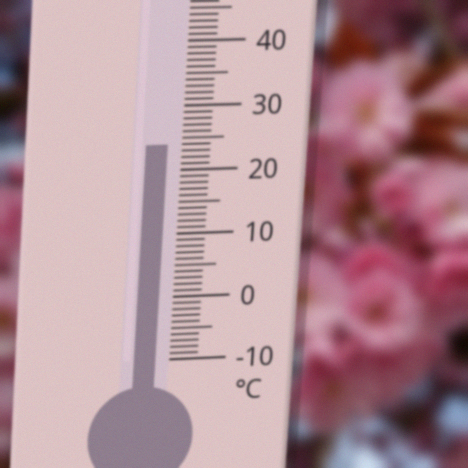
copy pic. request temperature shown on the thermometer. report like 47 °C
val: 24 °C
